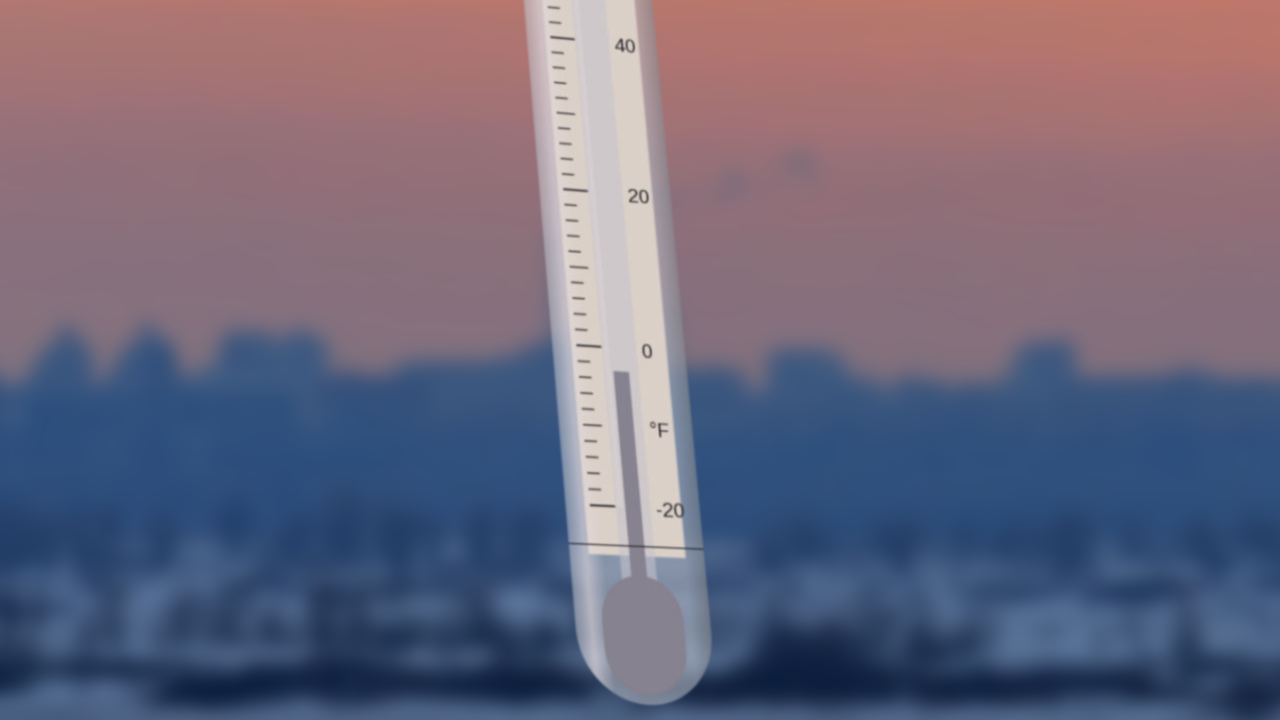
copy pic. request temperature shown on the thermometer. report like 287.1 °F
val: -3 °F
